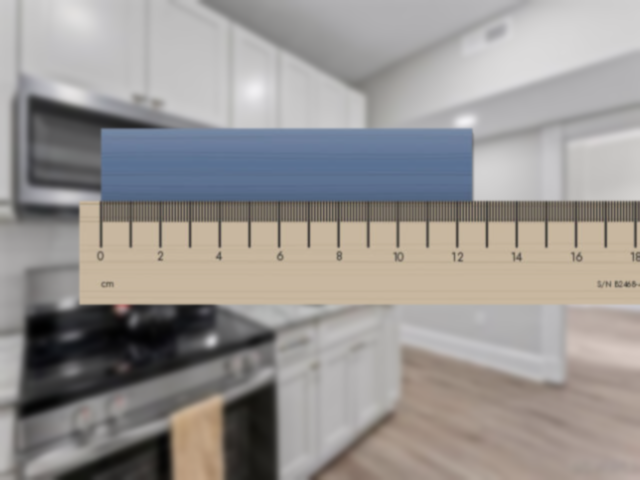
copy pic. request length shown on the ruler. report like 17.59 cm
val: 12.5 cm
